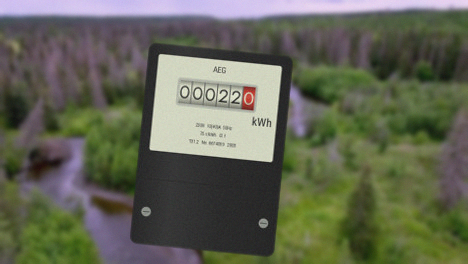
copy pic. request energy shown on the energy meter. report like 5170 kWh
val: 22.0 kWh
